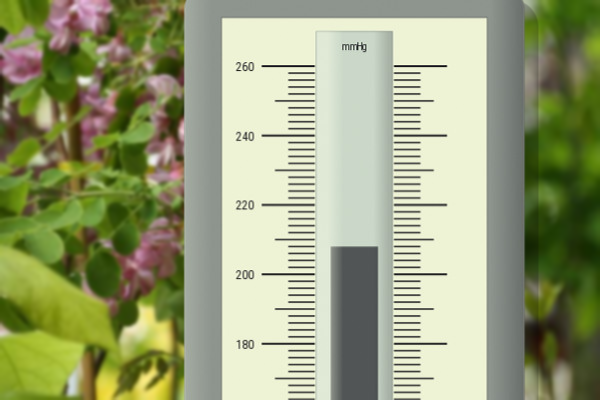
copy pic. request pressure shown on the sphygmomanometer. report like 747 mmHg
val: 208 mmHg
